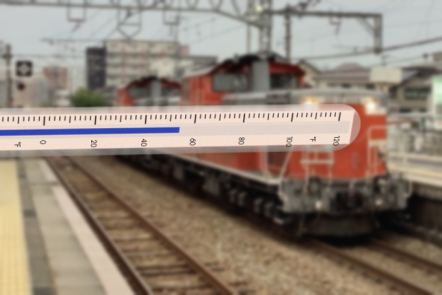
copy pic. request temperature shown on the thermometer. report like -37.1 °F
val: 54 °F
